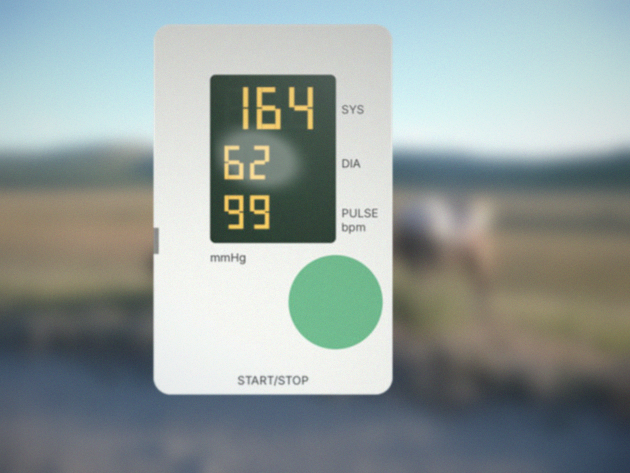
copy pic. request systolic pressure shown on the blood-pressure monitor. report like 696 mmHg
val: 164 mmHg
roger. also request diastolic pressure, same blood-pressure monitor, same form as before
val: 62 mmHg
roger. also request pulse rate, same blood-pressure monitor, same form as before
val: 99 bpm
